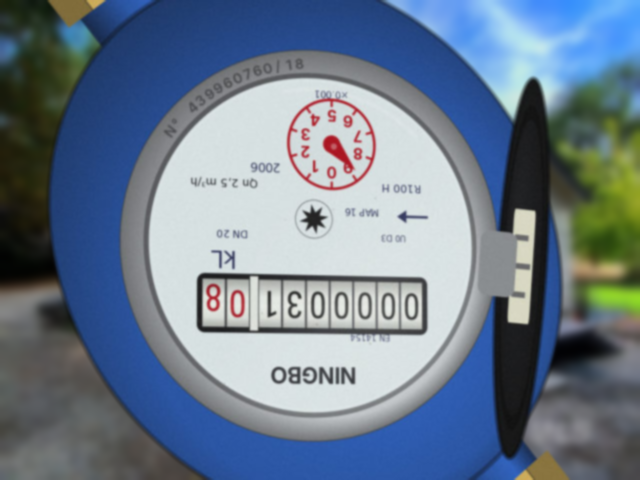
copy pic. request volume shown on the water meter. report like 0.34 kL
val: 31.078 kL
